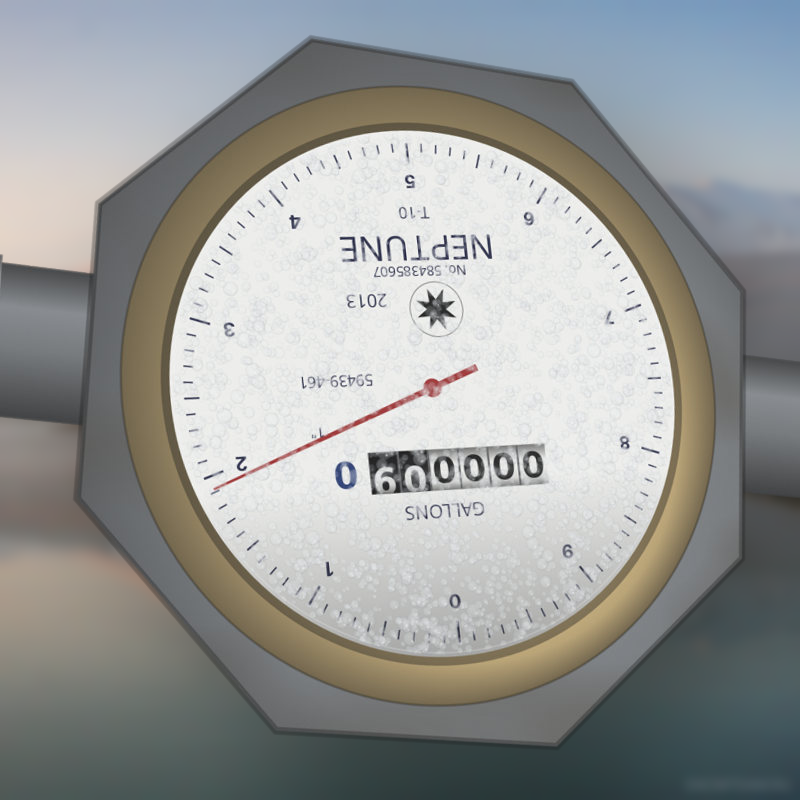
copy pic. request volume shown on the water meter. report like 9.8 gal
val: 91.9 gal
